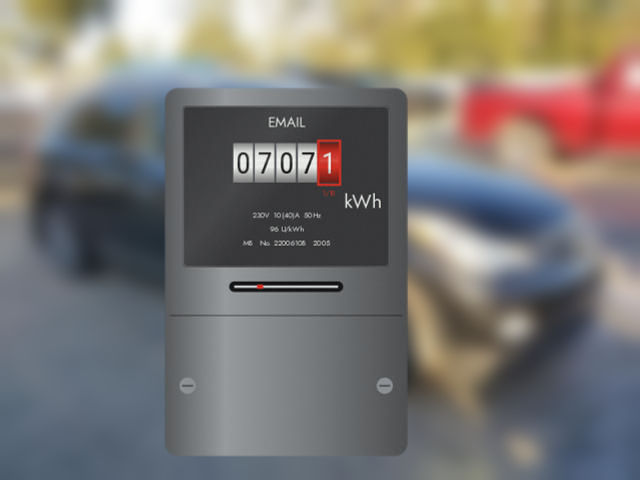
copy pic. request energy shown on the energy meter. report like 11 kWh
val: 707.1 kWh
